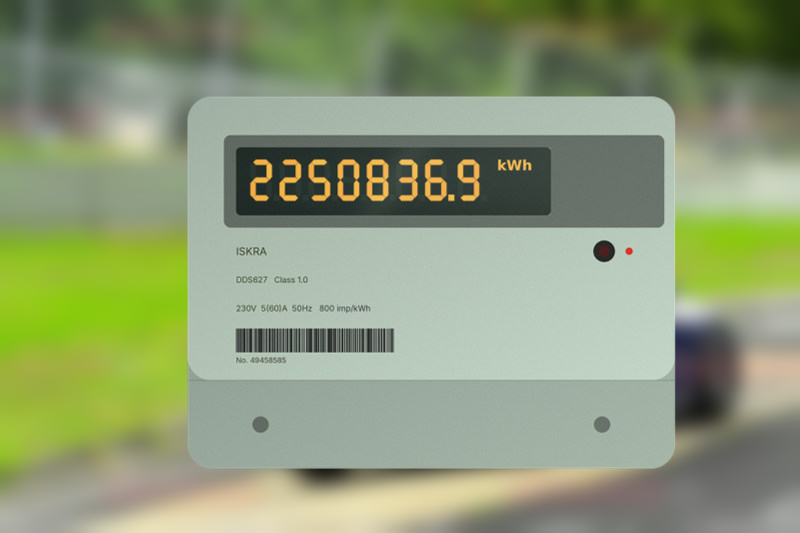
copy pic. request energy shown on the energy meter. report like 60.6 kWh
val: 2250836.9 kWh
